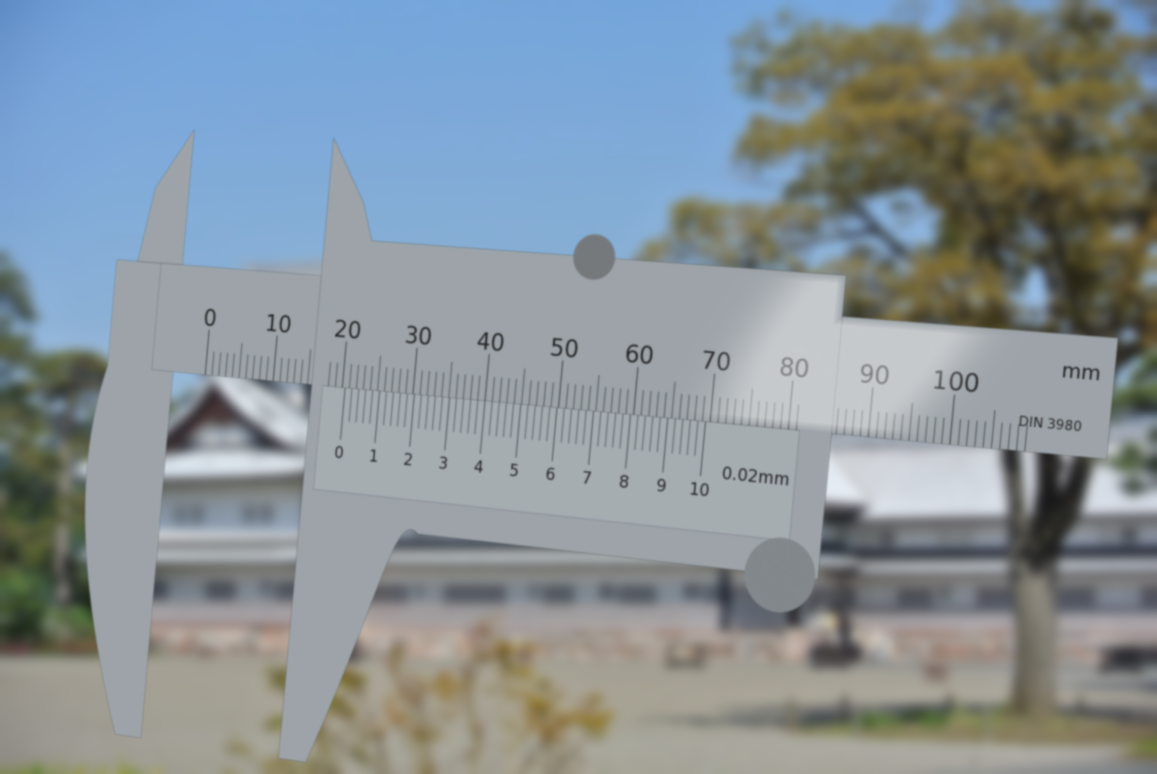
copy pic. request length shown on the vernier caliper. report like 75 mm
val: 20.4 mm
